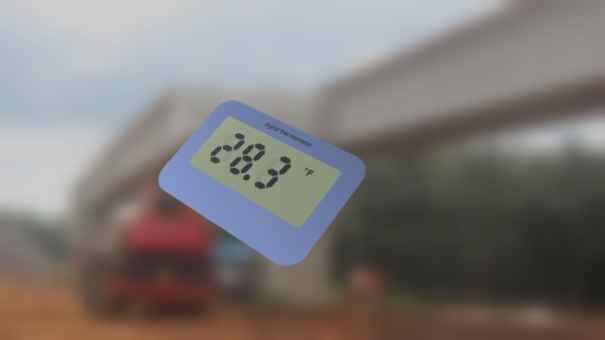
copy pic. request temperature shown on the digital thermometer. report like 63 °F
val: 28.3 °F
